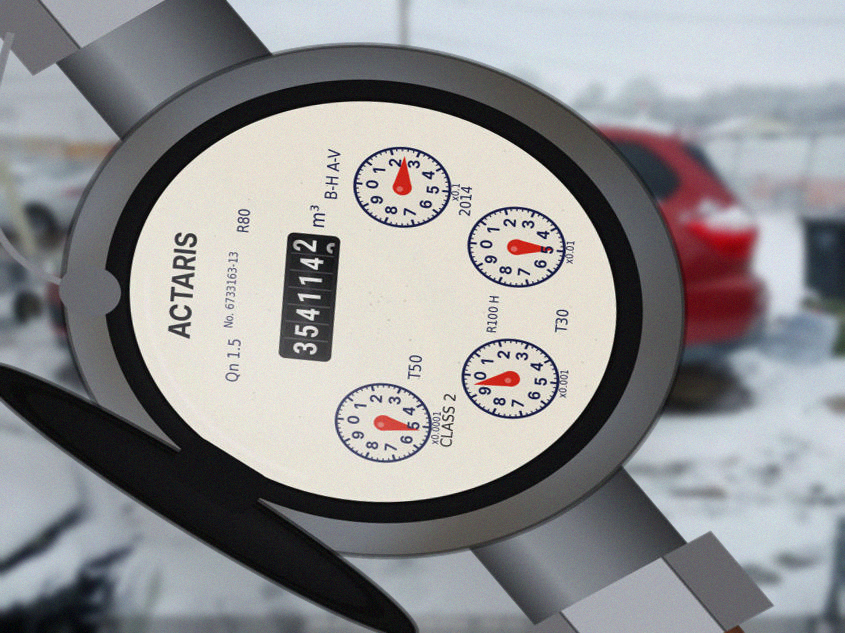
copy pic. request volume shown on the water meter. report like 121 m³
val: 3541142.2495 m³
